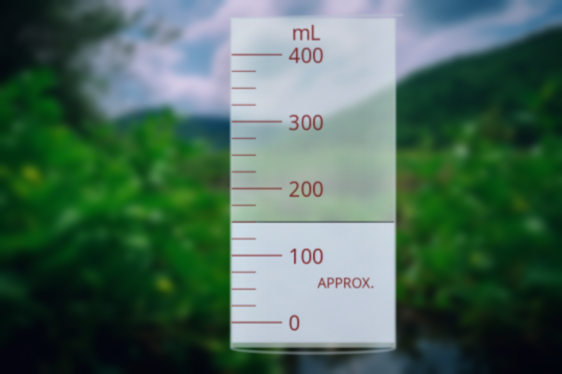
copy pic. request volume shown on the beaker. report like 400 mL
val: 150 mL
